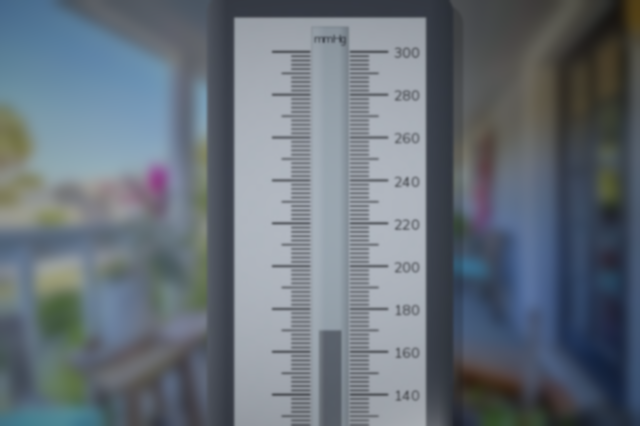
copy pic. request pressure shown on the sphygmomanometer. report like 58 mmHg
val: 170 mmHg
